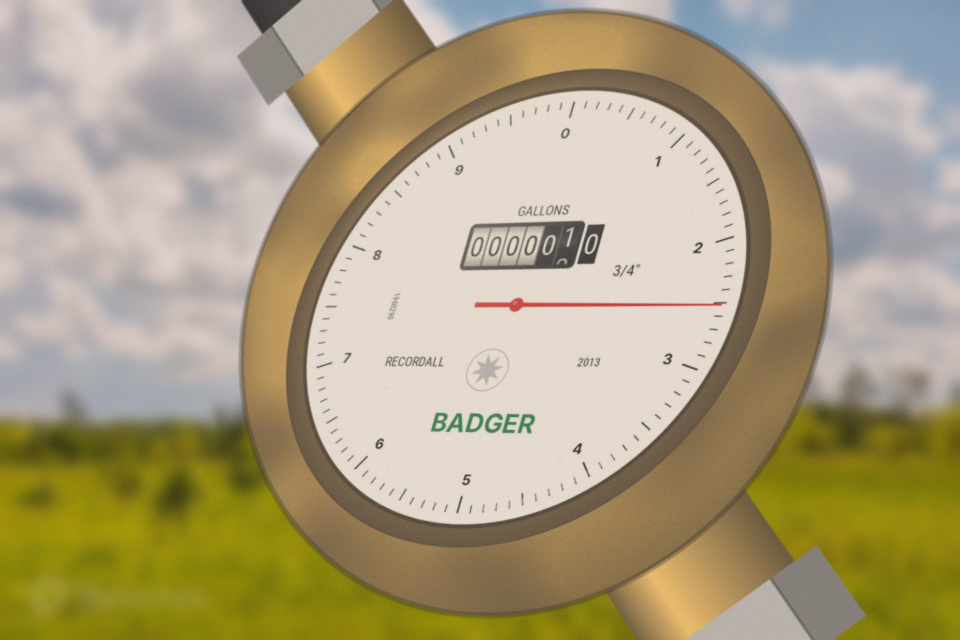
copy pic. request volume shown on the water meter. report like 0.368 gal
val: 12.5 gal
